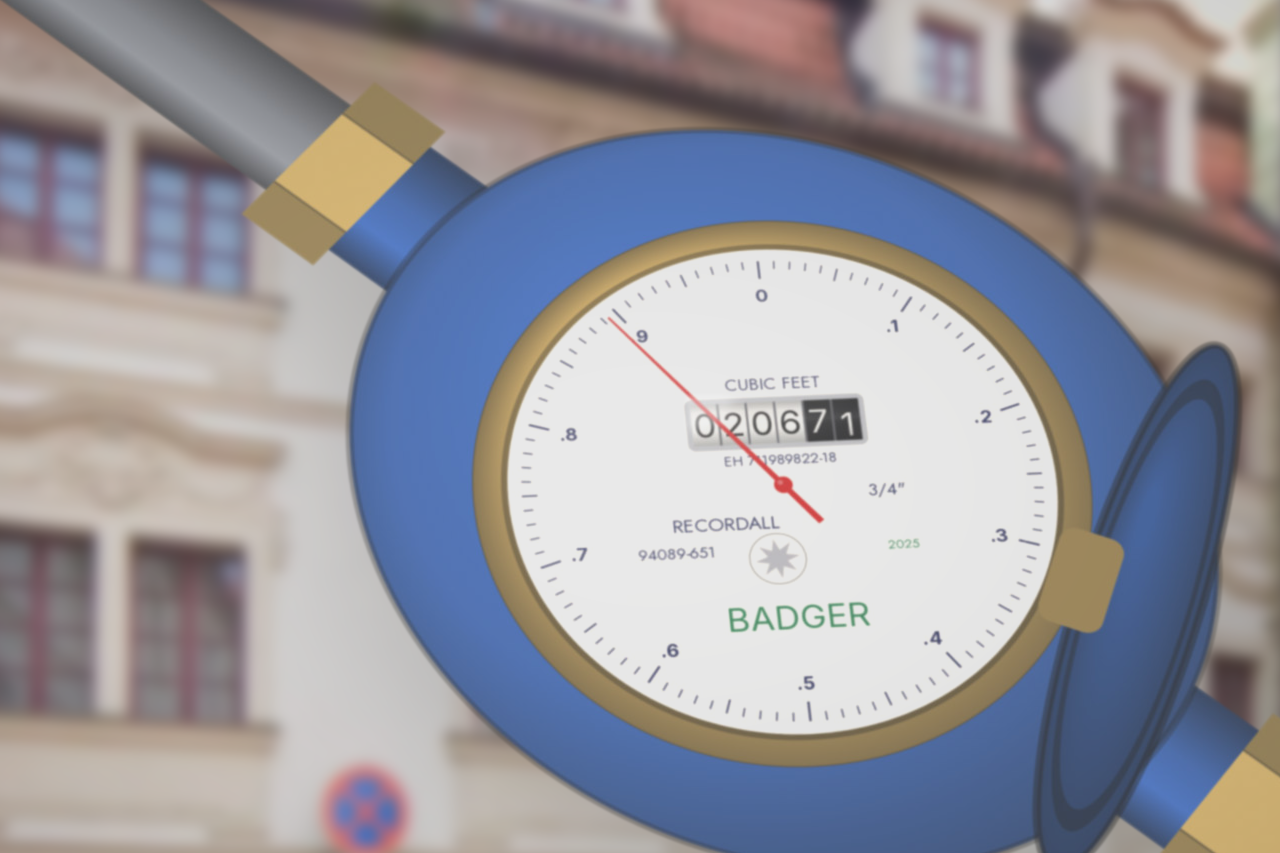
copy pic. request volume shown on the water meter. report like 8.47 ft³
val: 20670.89 ft³
